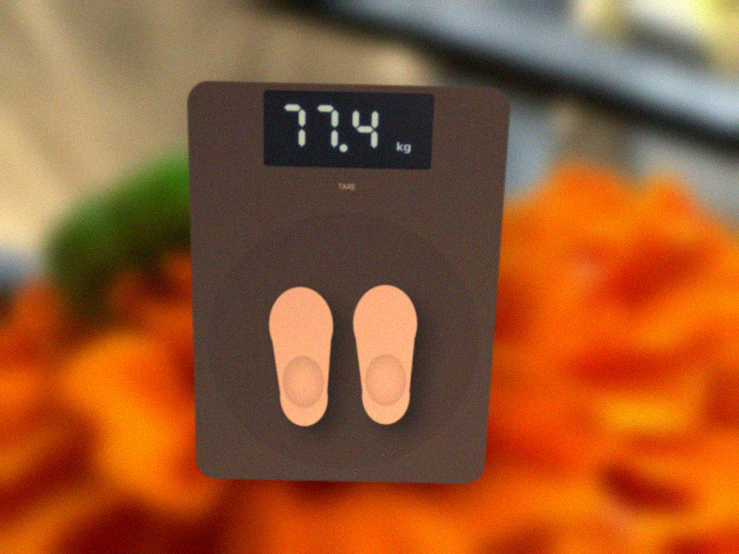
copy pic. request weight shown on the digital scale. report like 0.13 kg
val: 77.4 kg
